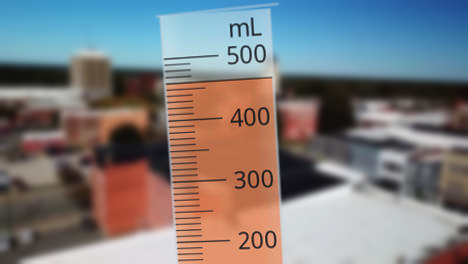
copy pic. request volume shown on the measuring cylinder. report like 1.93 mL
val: 460 mL
